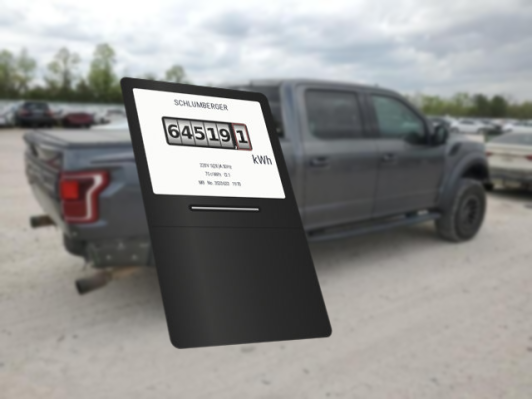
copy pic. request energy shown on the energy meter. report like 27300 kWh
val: 64519.1 kWh
